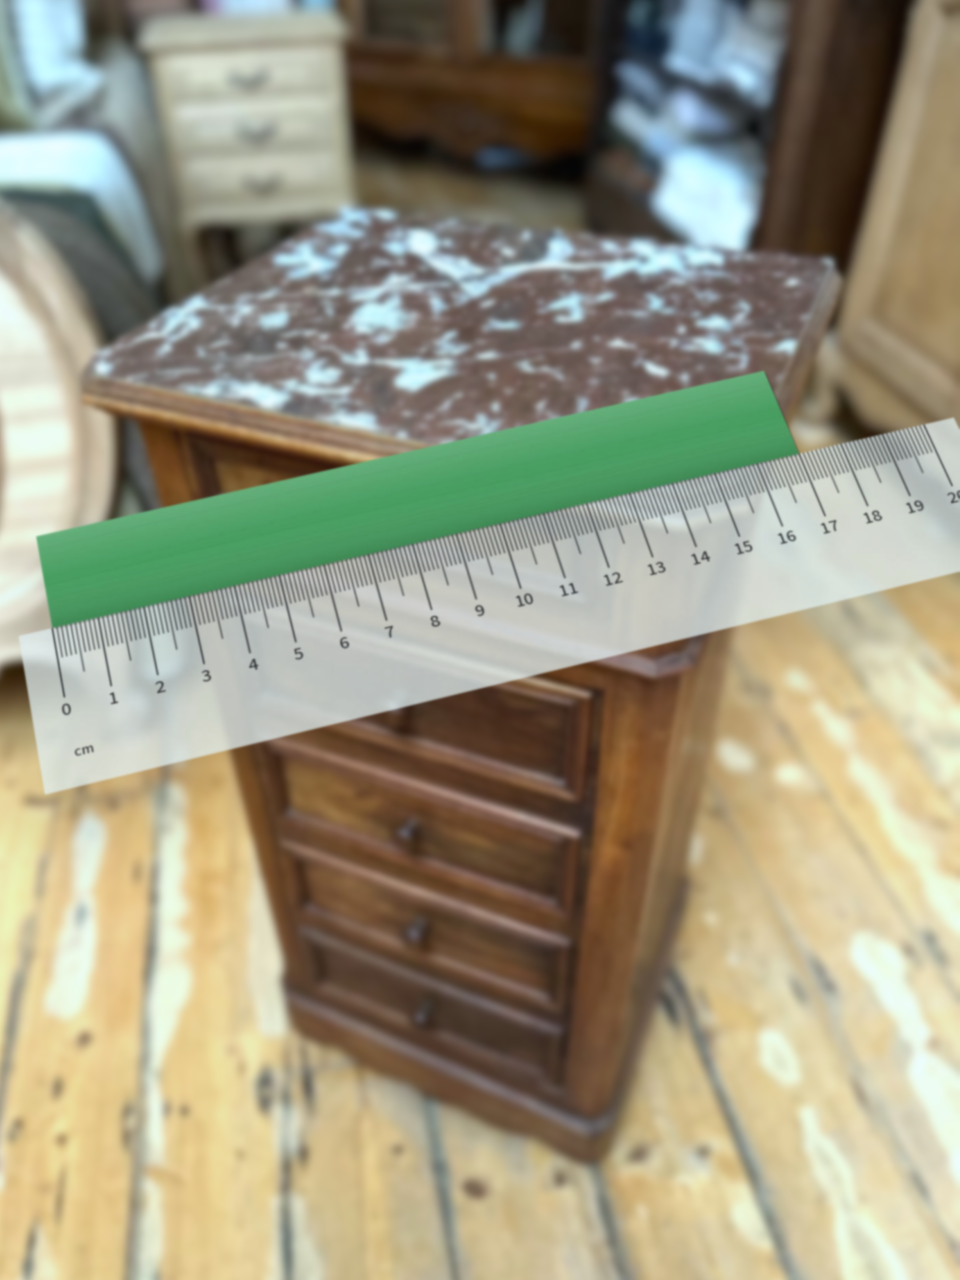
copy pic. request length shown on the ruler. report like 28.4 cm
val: 17 cm
